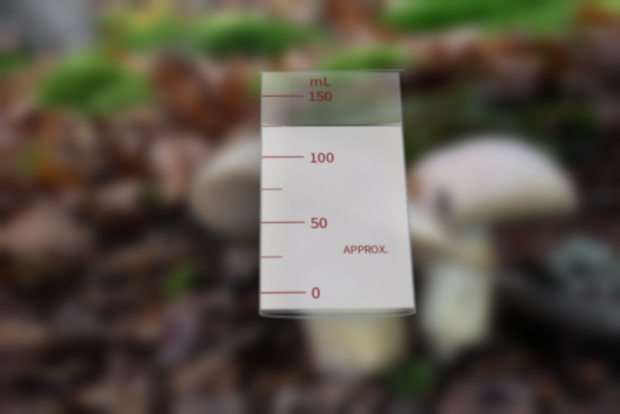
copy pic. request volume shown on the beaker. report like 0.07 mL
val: 125 mL
